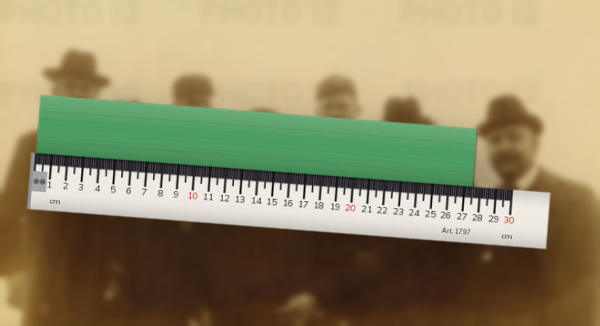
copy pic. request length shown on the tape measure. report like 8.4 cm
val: 27.5 cm
